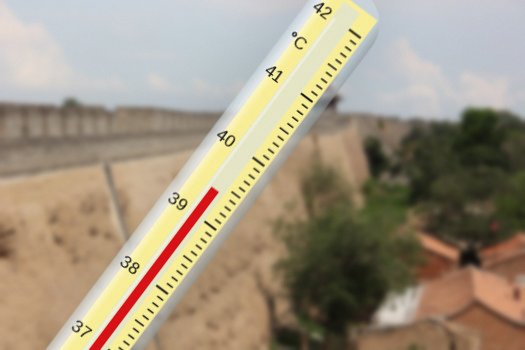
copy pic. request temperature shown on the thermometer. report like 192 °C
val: 39.4 °C
